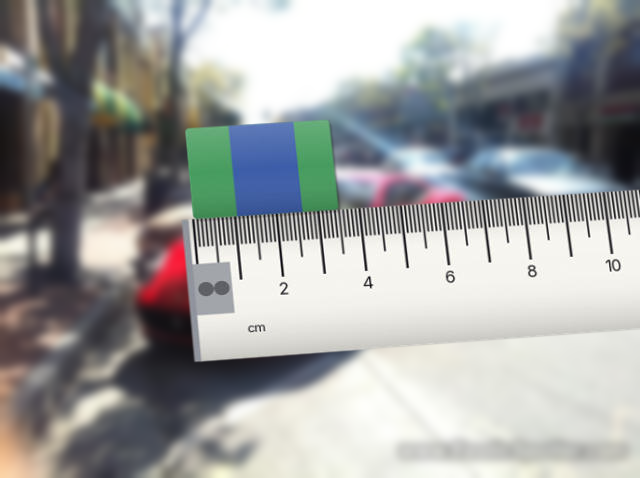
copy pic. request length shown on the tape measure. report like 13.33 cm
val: 3.5 cm
